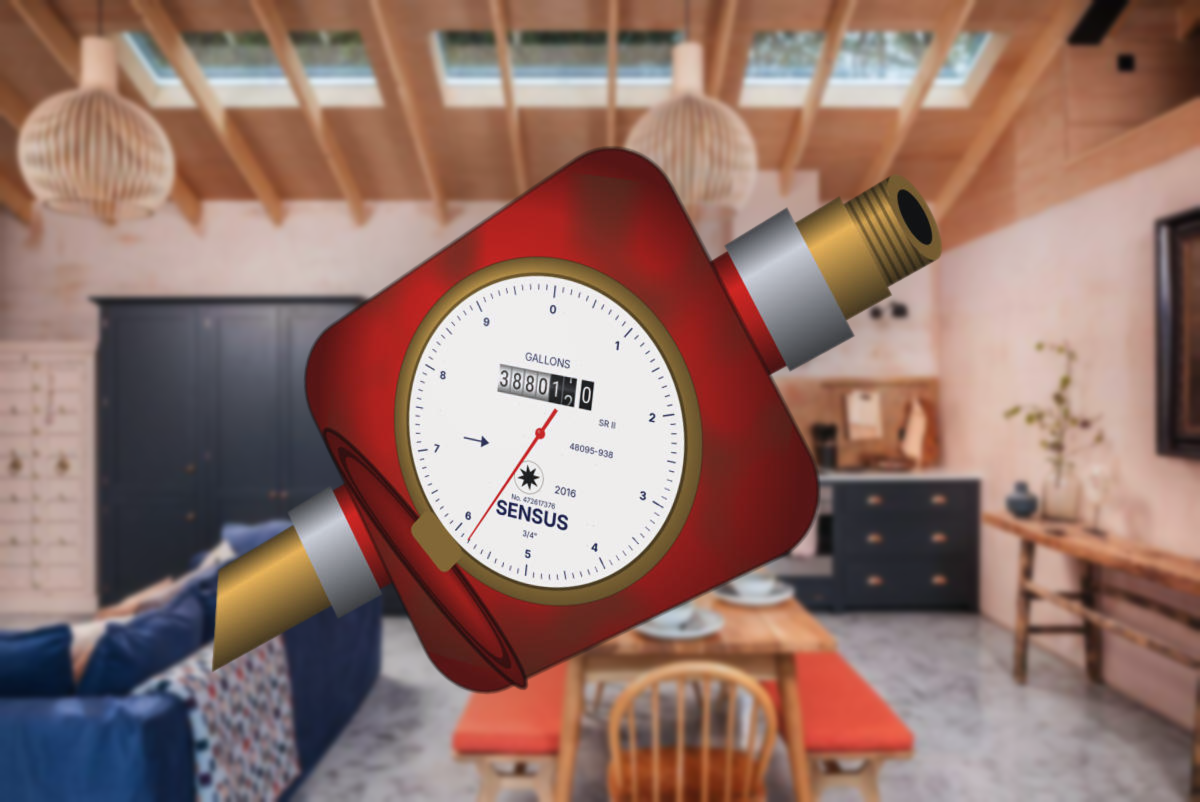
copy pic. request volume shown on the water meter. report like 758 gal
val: 3880115.8 gal
